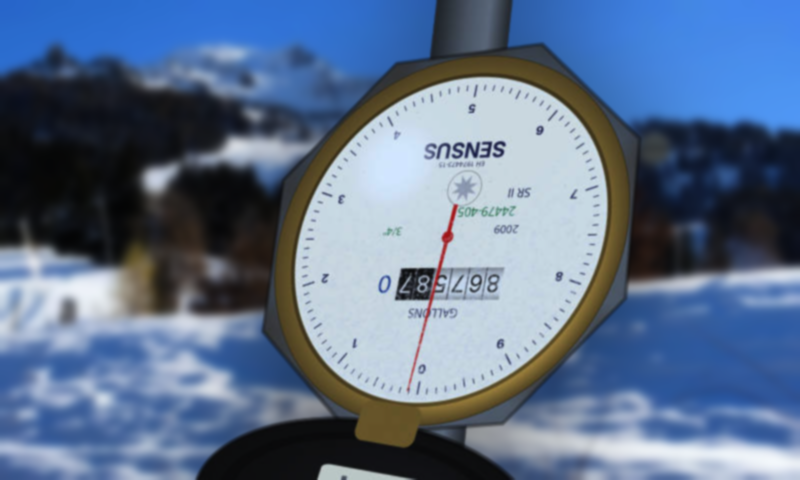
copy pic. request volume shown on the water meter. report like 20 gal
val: 8675870.1 gal
